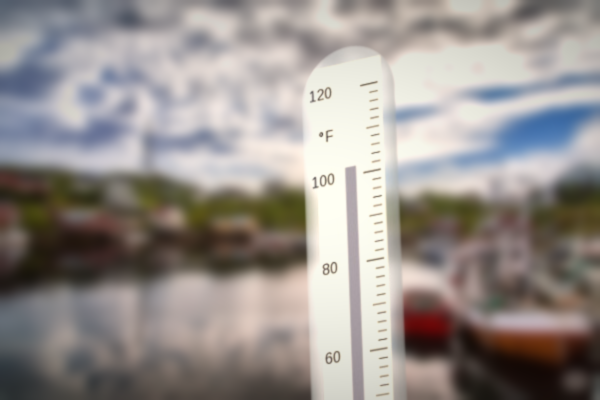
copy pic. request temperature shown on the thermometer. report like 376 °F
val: 102 °F
